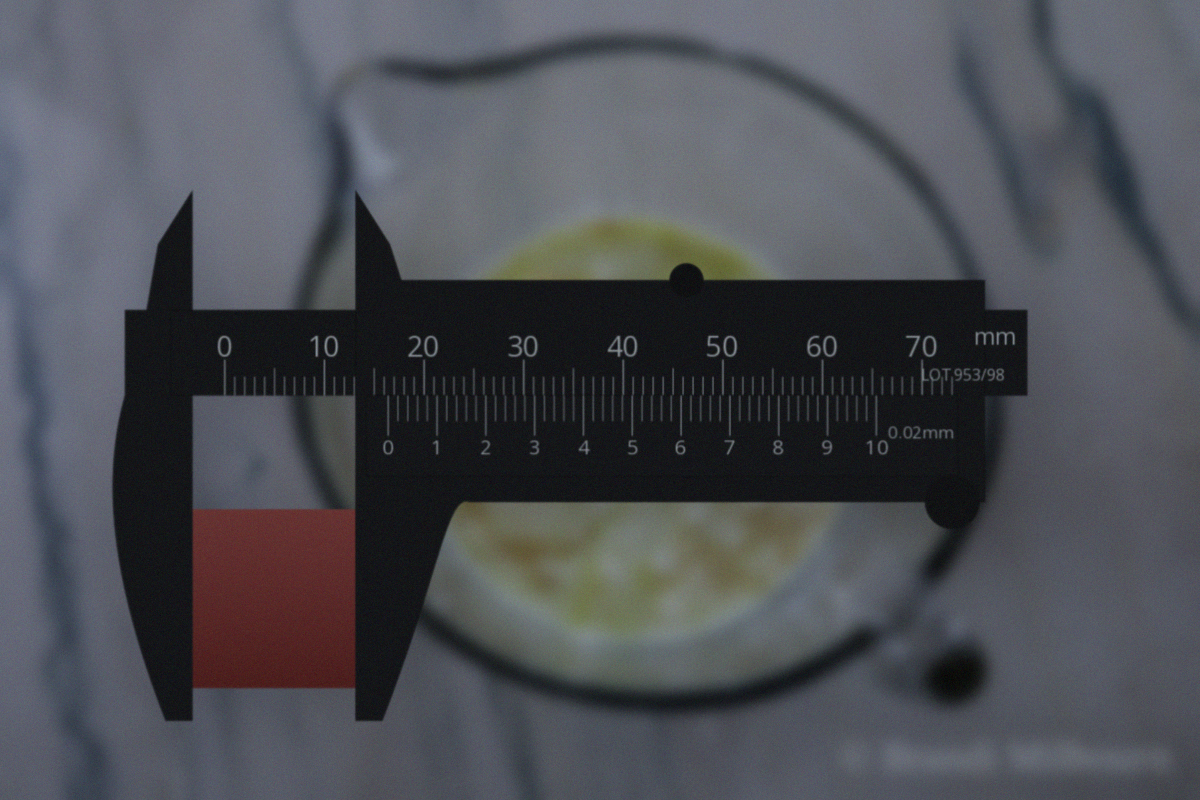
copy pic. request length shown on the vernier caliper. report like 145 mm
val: 16.4 mm
